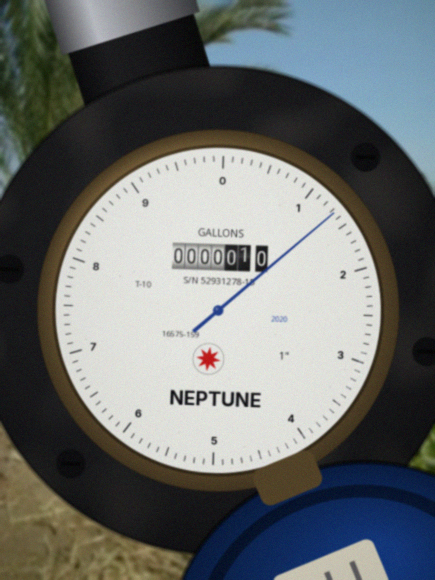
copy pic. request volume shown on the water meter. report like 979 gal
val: 11.3 gal
